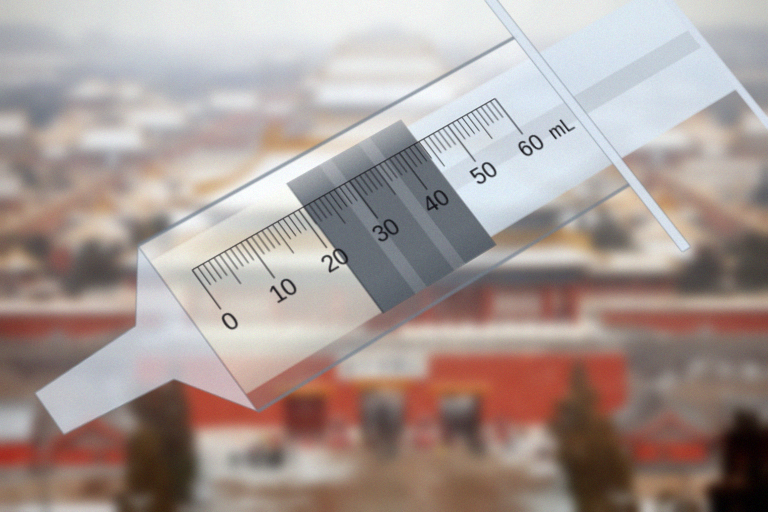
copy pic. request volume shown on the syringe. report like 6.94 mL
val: 21 mL
